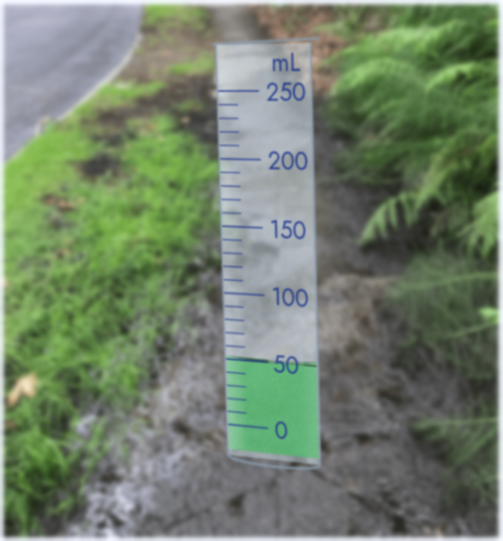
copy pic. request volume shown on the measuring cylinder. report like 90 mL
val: 50 mL
